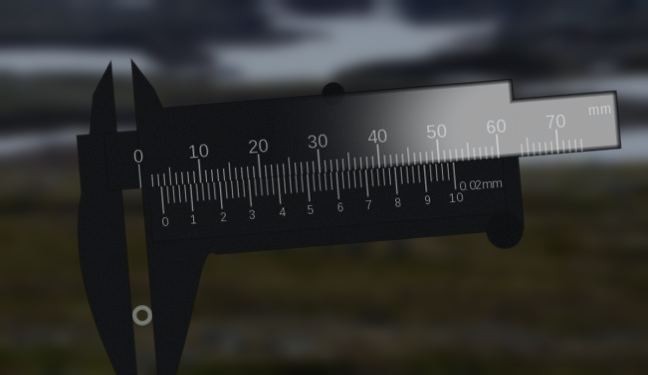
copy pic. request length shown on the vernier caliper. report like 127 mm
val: 3.4 mm
